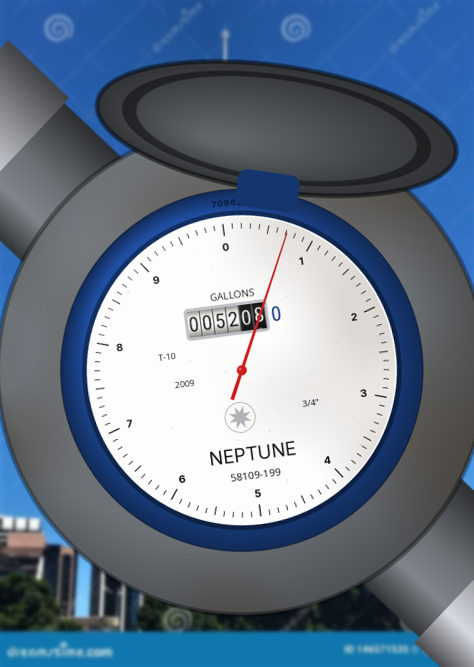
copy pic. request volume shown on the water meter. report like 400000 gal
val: 52080.7 gal
